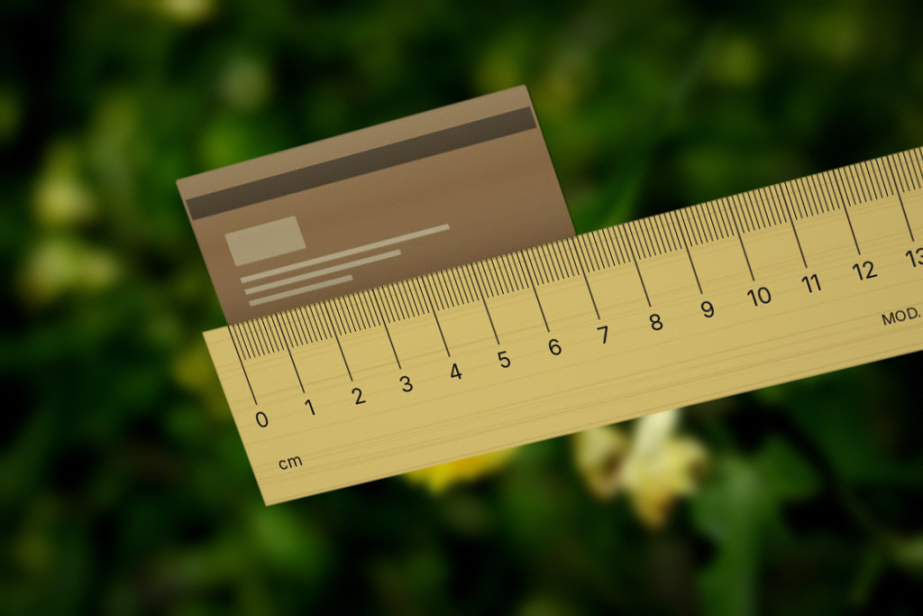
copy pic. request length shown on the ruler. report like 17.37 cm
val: 7.1 cm
